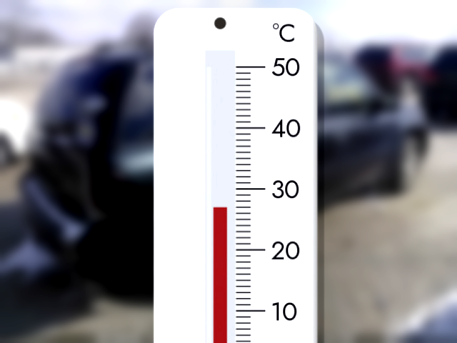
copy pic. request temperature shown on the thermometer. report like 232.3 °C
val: 27 °C
